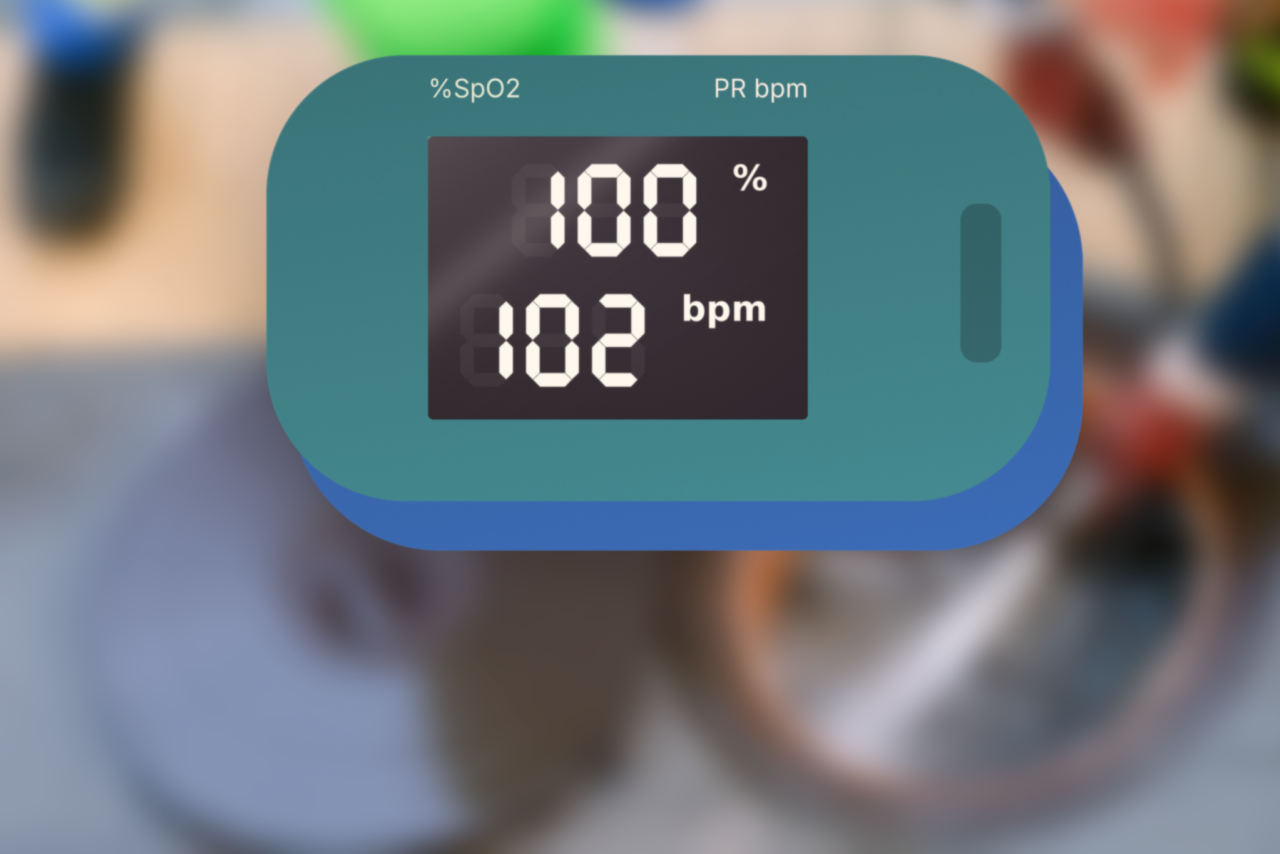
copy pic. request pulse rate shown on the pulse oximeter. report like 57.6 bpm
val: 102 bpm
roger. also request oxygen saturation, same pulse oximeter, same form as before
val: 100 %
